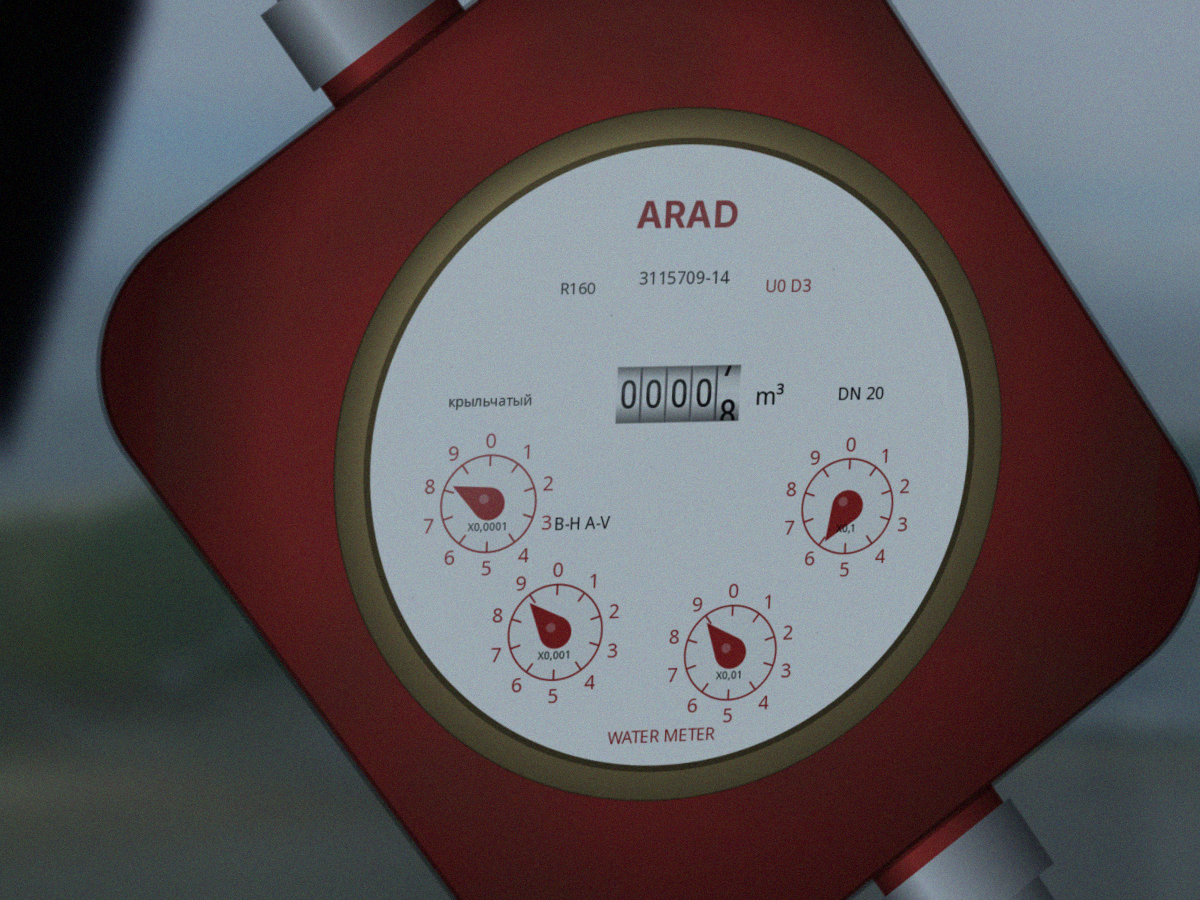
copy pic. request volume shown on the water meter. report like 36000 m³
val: 7.5888 m³
